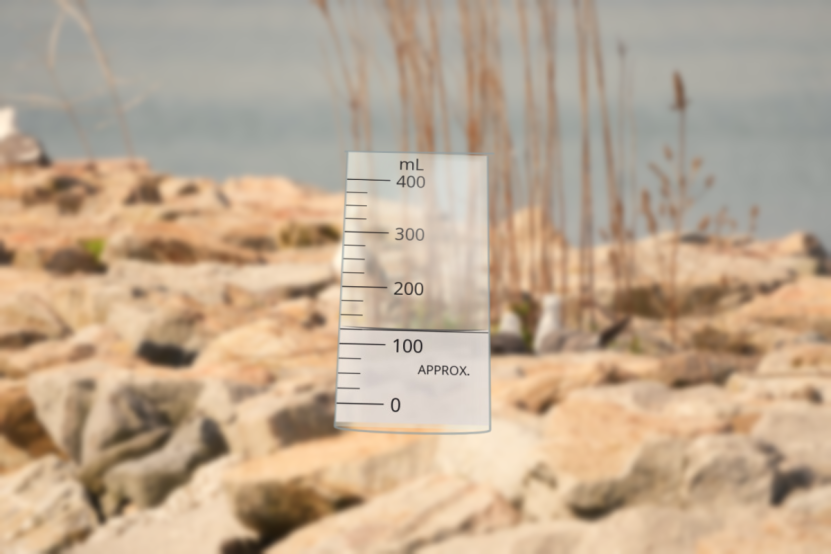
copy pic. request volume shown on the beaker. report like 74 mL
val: 125 mL
